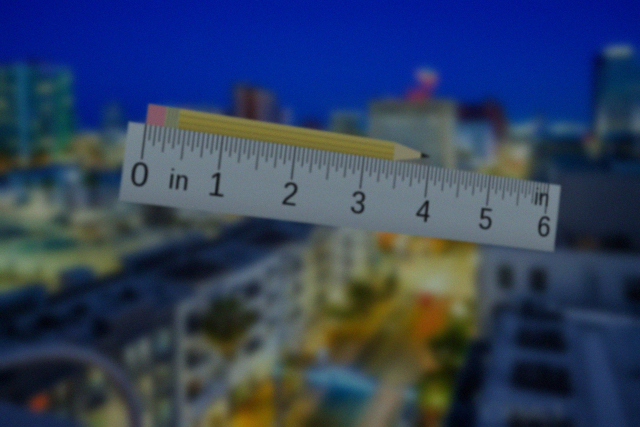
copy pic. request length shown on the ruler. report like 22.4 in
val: 4 in
